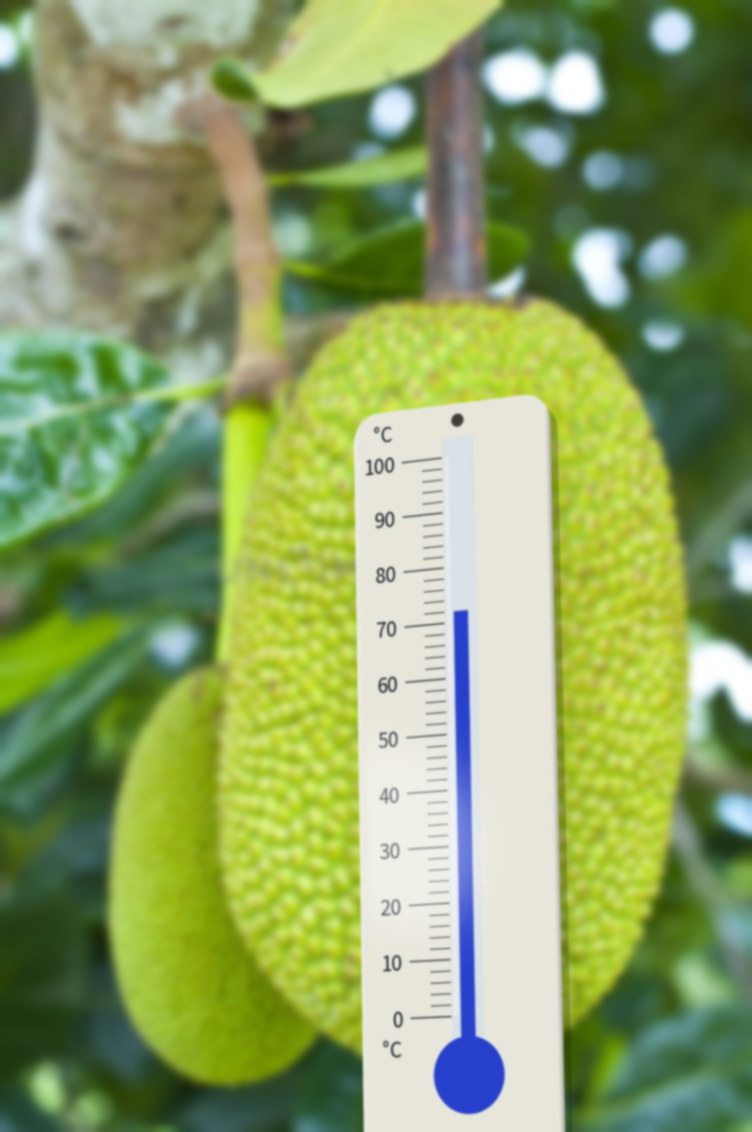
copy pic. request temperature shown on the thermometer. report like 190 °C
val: 72 °C
